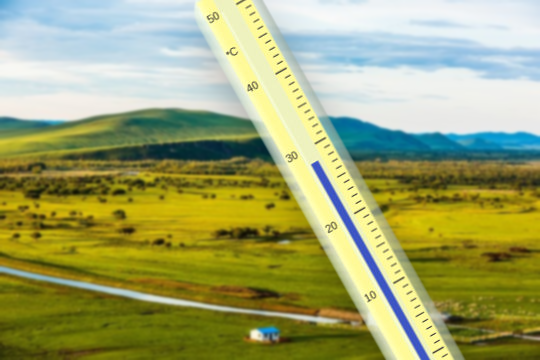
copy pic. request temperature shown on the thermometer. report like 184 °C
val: 28 °C
